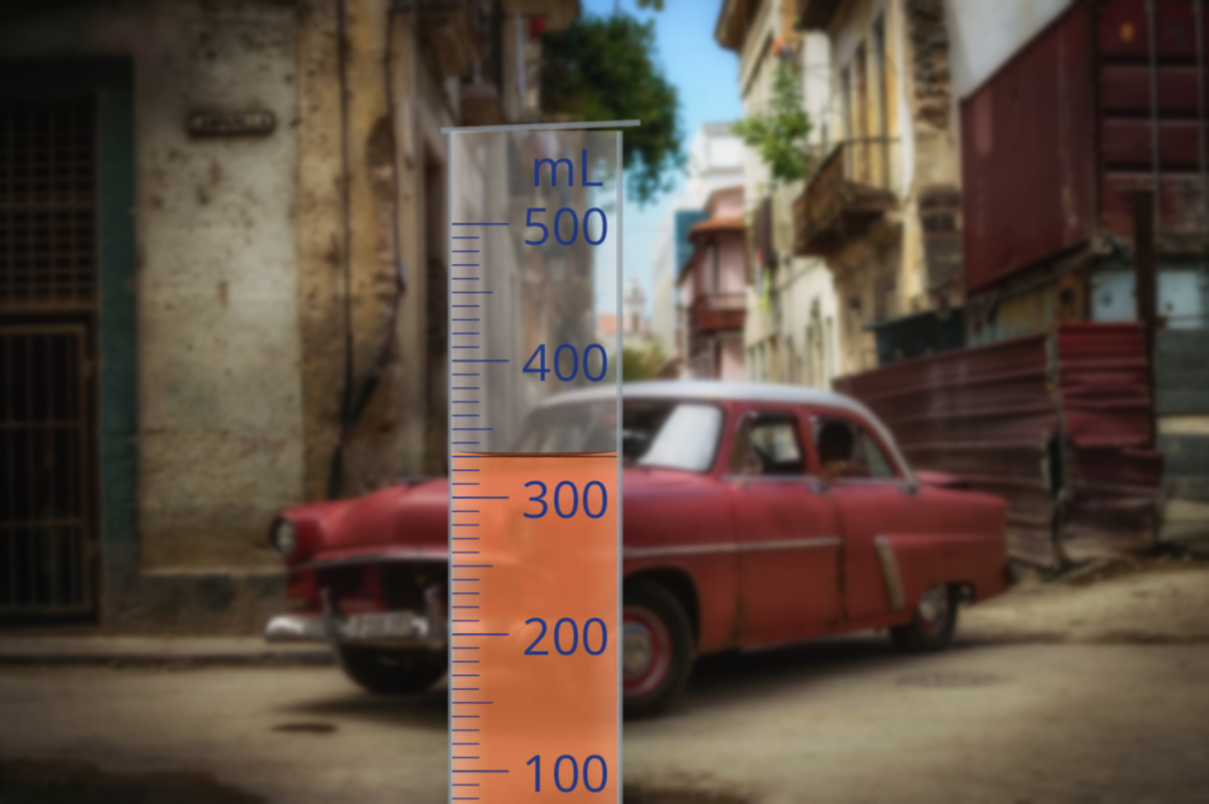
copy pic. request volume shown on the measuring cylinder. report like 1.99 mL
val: 330 mL
